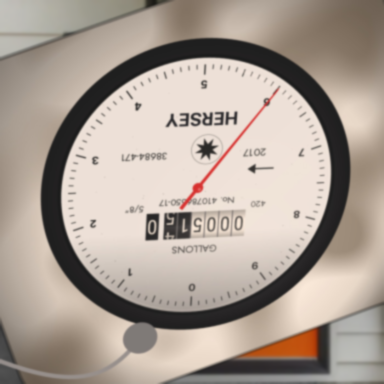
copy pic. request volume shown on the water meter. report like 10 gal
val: 5146.0 gal
